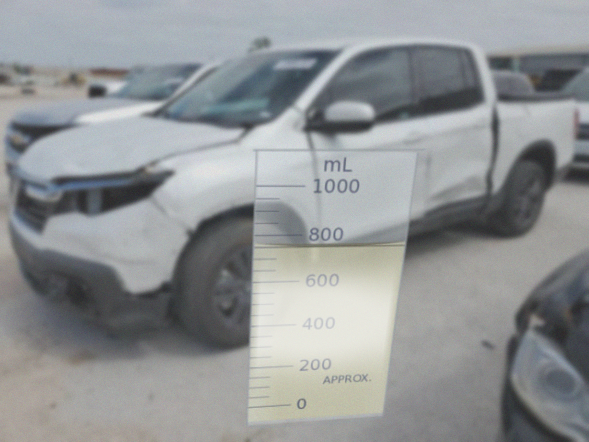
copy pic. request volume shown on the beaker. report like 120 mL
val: 750 mL
